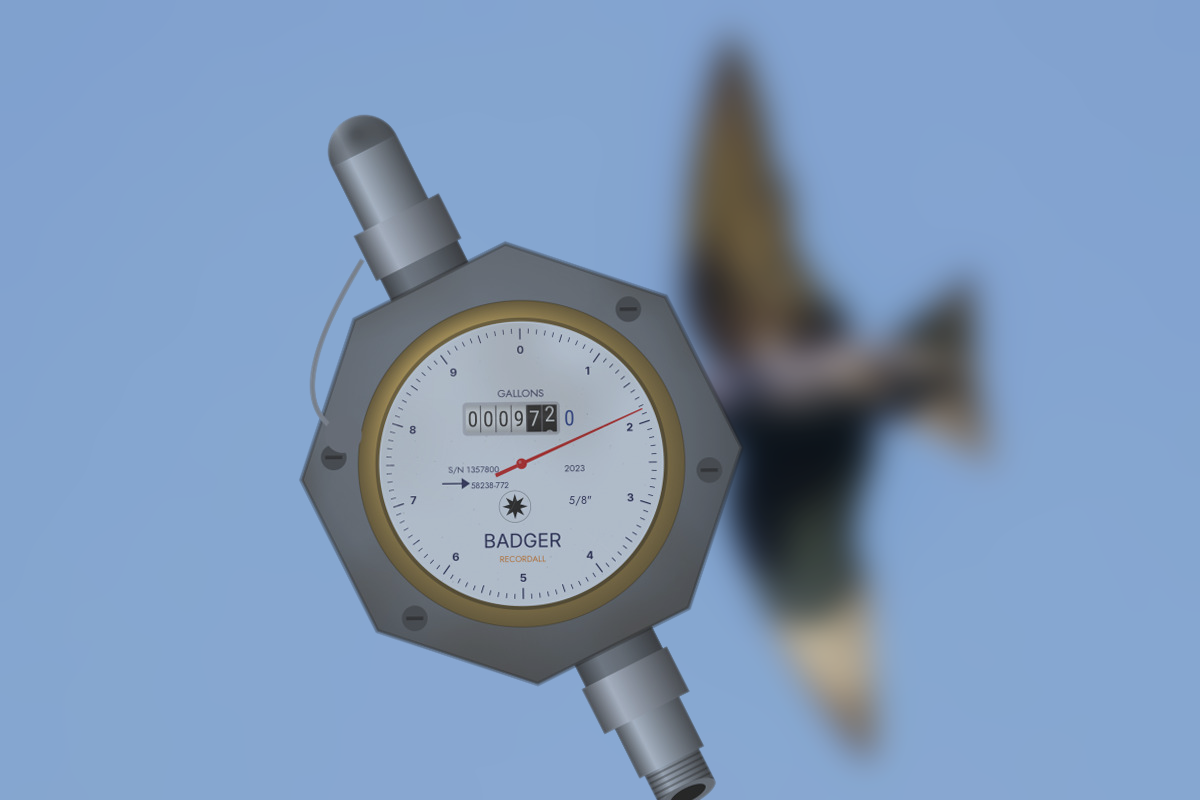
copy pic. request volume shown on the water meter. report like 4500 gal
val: 9721.8 gal
